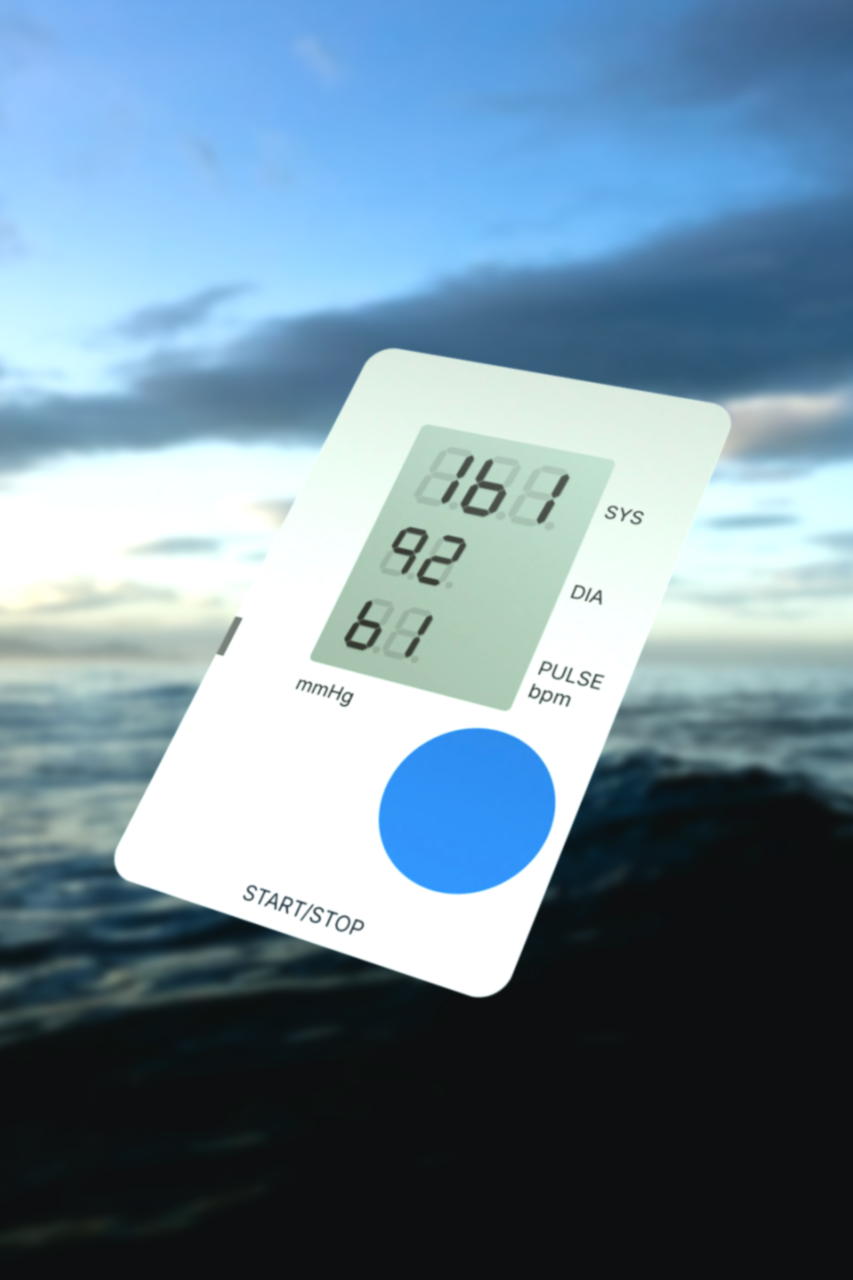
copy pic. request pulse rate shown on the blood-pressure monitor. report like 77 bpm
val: 61 bpm
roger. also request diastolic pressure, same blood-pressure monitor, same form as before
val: 92 mmHg
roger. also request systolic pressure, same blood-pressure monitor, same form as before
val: 161 mmHg
